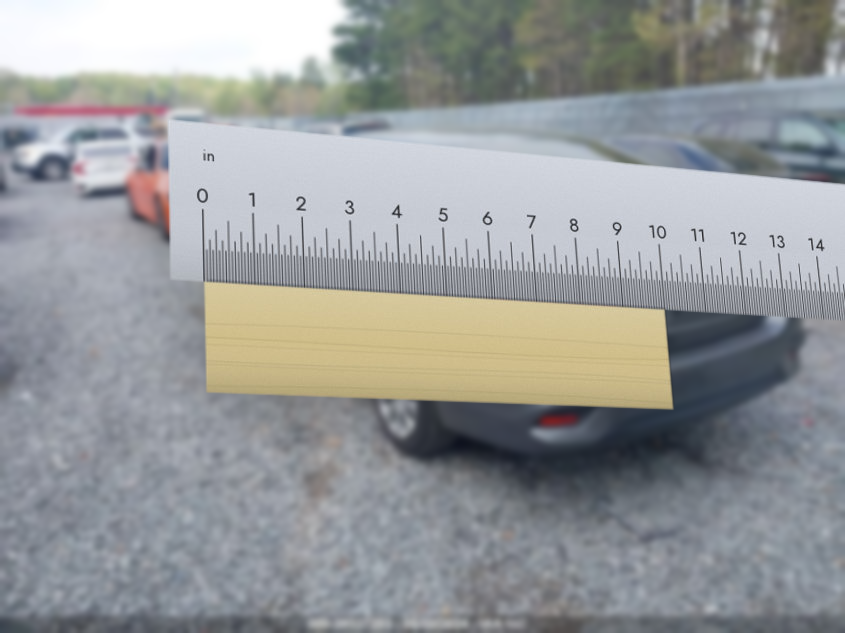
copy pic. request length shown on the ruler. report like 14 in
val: 10 in
